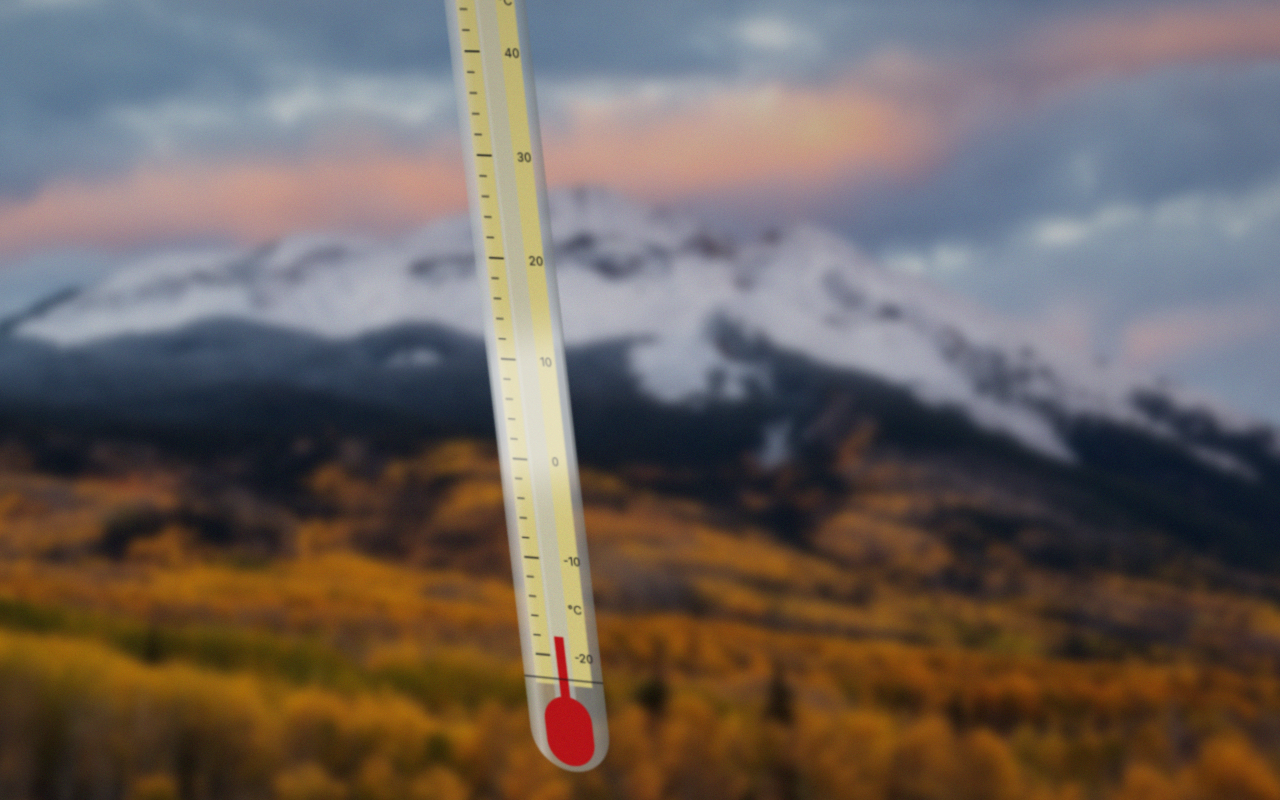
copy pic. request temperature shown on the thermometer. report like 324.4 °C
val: -18 °C
